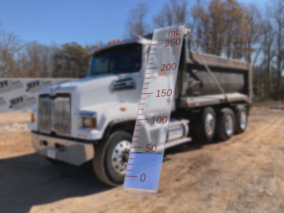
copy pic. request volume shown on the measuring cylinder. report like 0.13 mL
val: 40 mL
